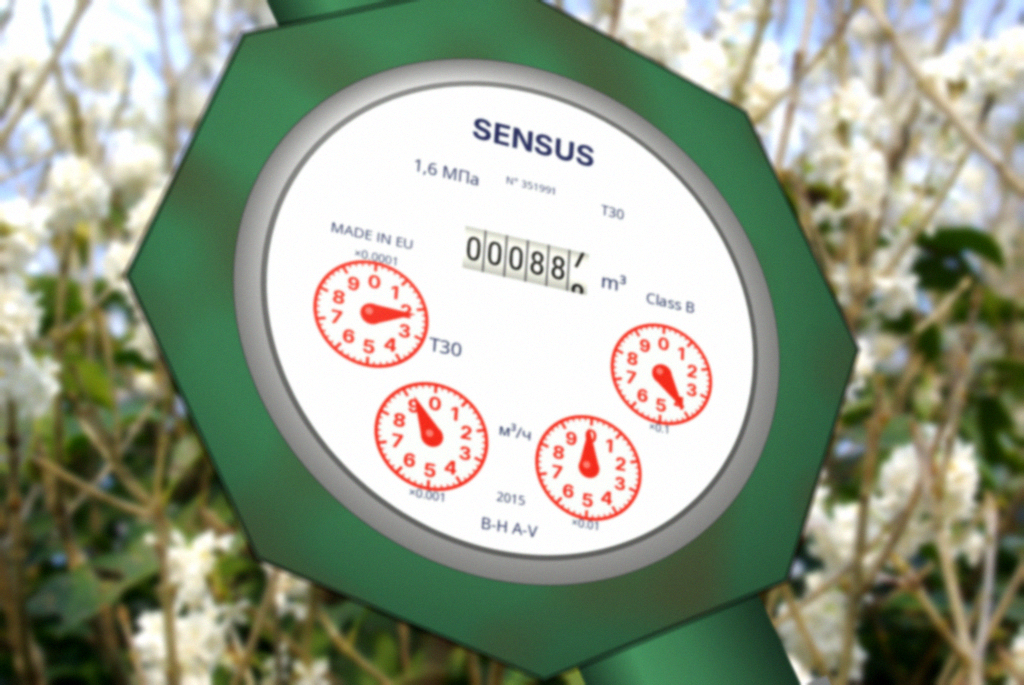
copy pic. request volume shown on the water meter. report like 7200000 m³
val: 887.3992 m³
